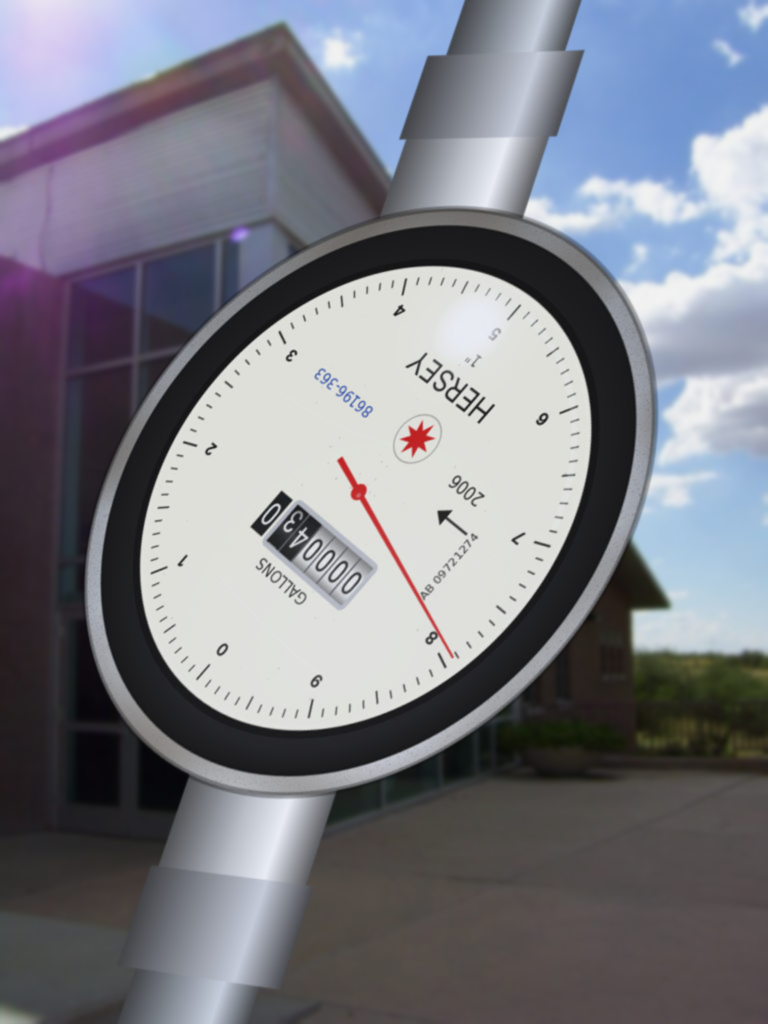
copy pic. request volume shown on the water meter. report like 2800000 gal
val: 427.9 gal
